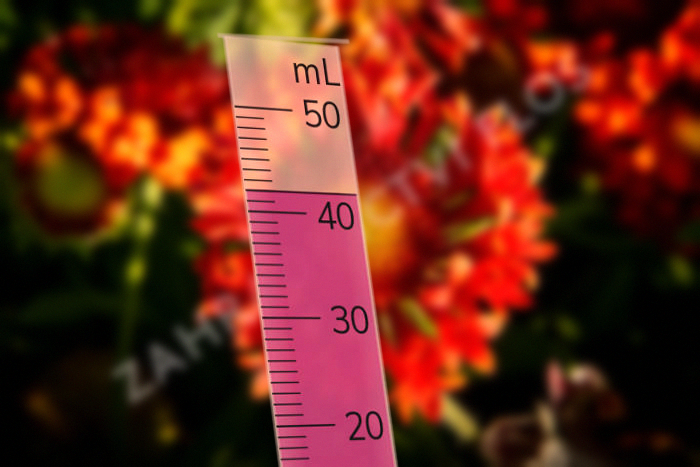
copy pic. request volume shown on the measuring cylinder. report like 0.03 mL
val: 42 mL
